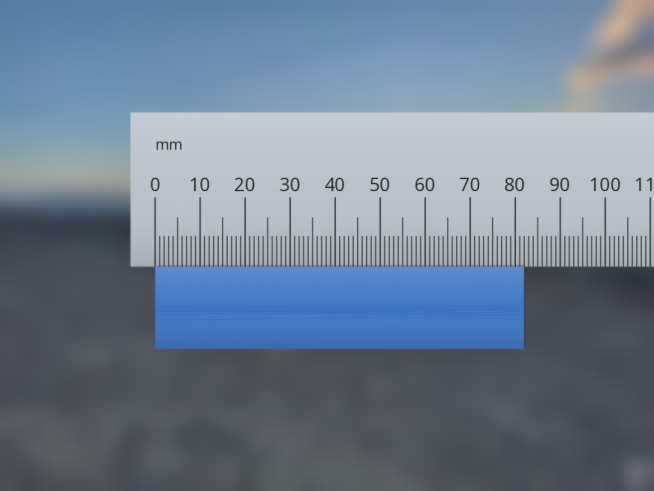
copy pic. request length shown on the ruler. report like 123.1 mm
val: 82 mm
